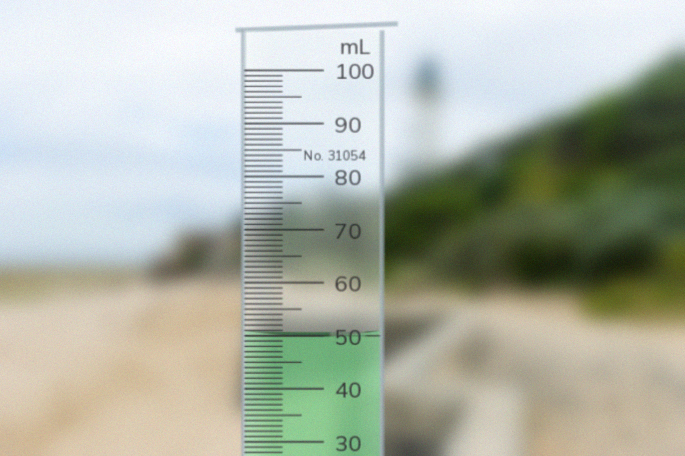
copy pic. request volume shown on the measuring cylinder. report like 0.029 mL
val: 50 mL
